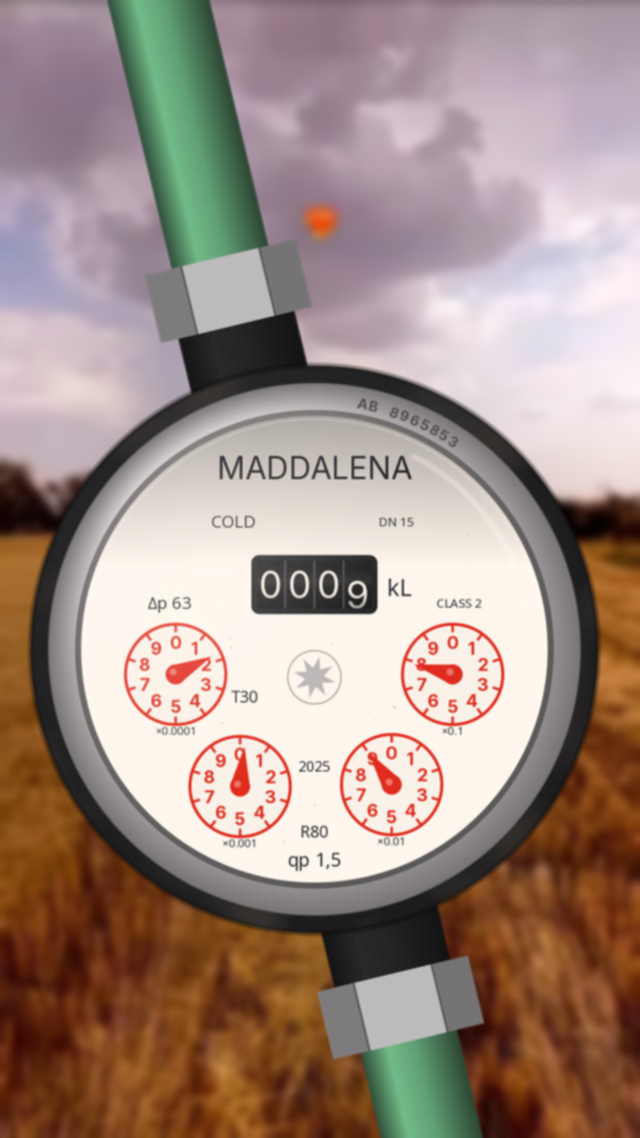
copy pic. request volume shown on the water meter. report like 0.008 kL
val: 8.7901 kL
